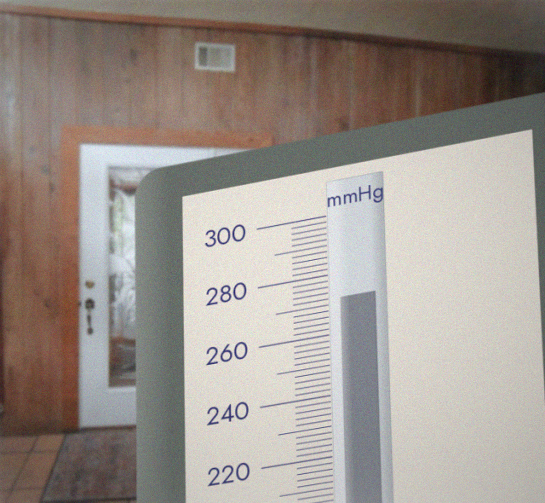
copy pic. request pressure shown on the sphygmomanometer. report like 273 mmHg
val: 272 mmHg
